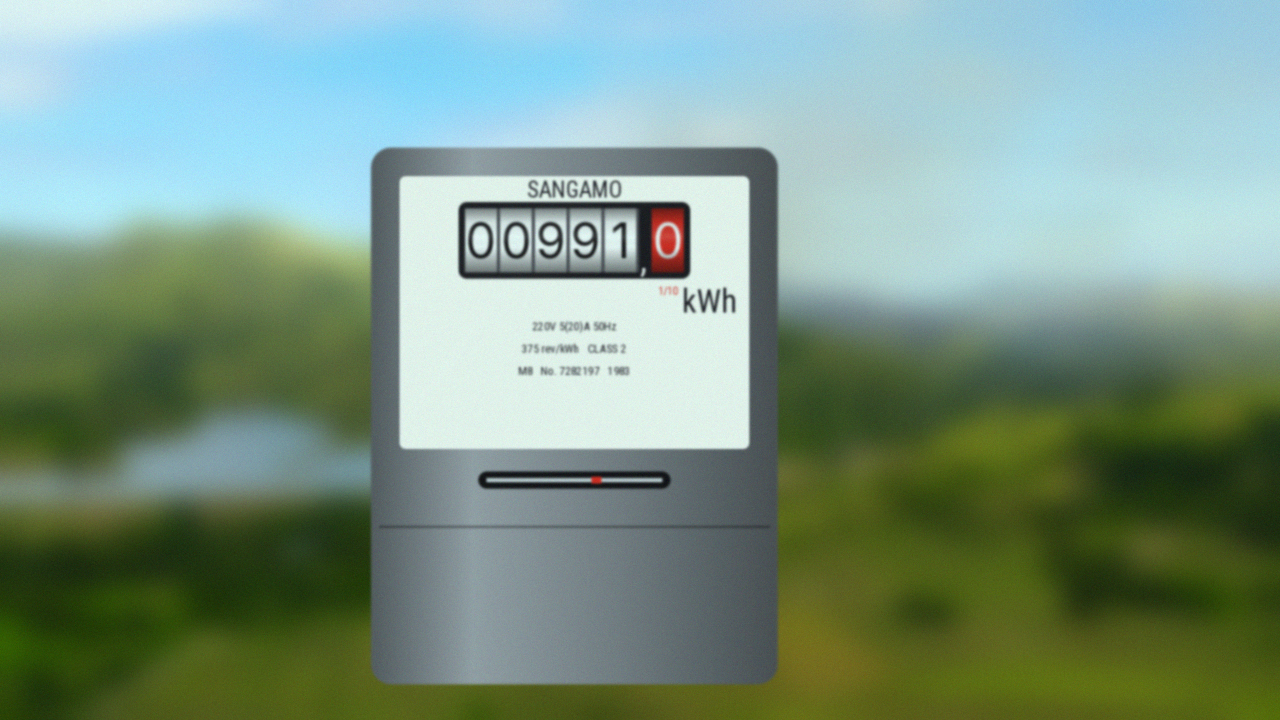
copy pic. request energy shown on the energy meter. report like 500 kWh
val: 991.0 kWh
